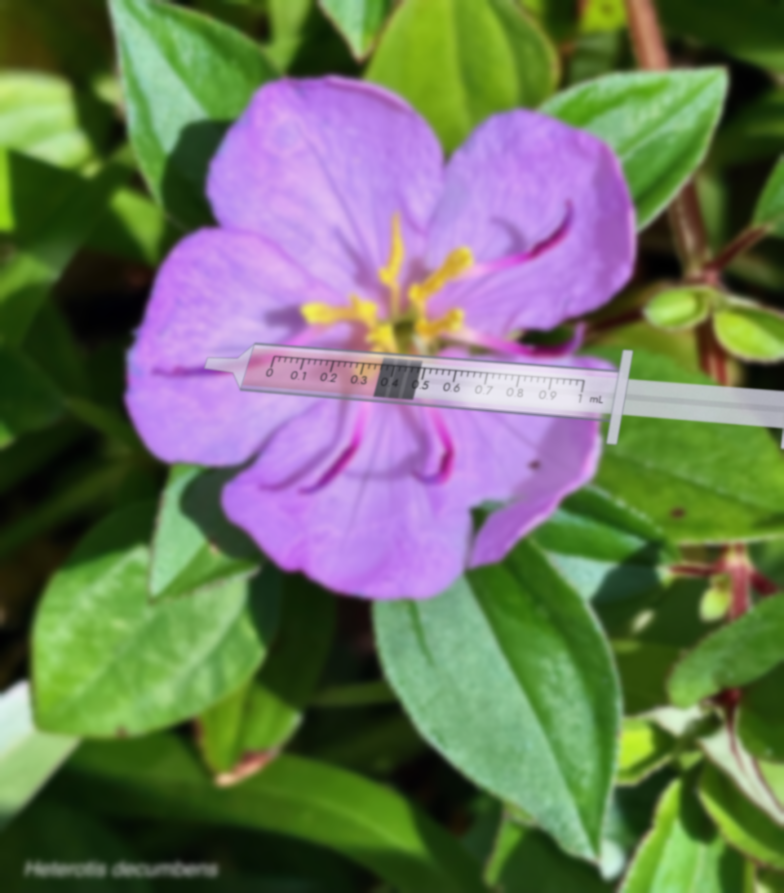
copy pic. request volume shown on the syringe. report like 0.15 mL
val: 0.36 mL
